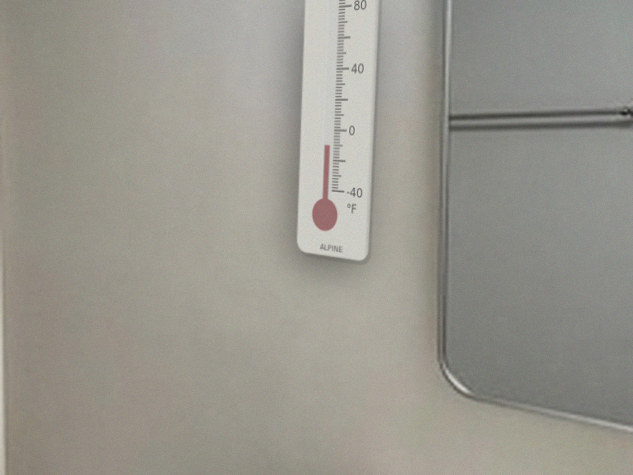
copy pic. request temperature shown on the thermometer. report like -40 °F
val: -10 °F
